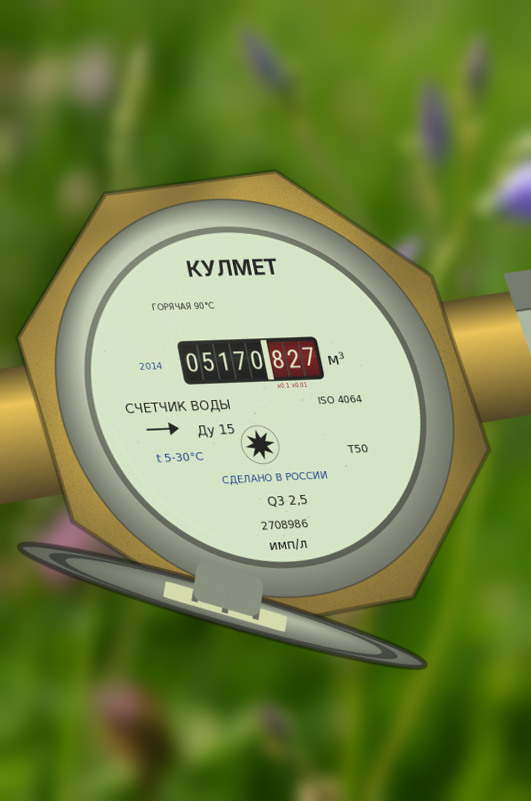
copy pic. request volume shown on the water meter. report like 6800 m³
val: 5170.827 m³
